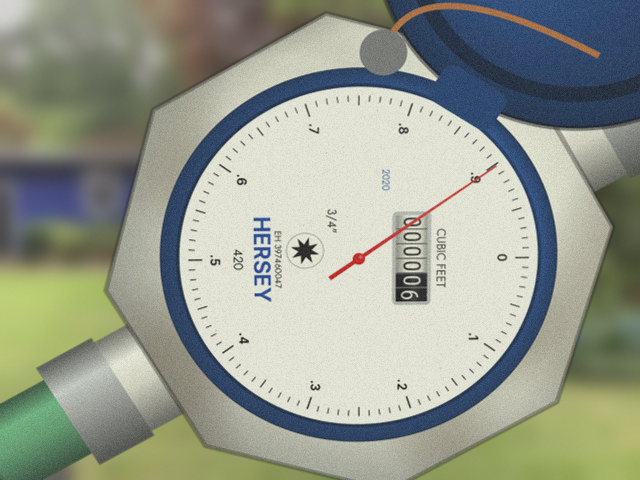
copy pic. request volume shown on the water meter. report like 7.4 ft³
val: 5.90 ft³
